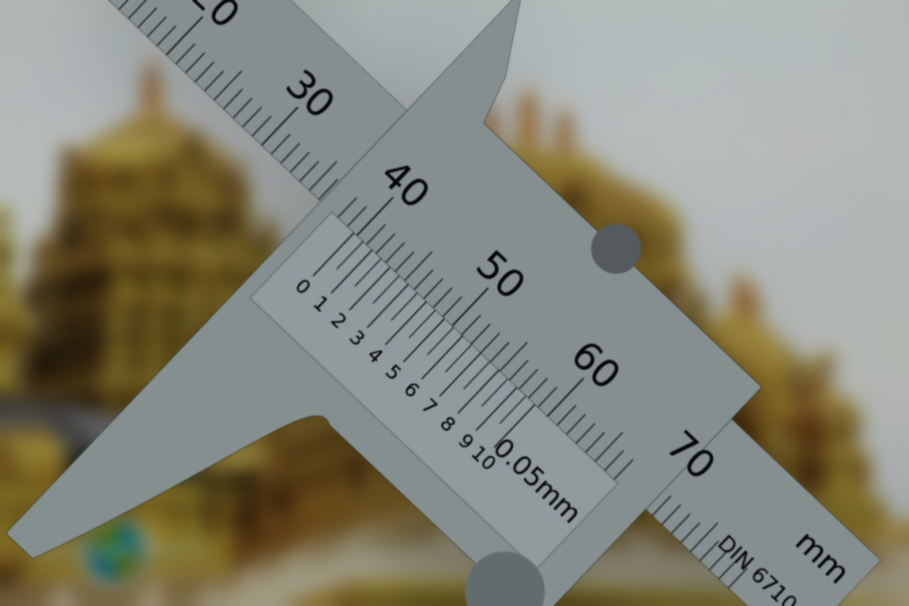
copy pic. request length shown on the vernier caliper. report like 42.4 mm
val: 39.7 mm
